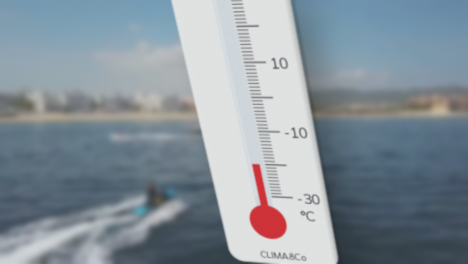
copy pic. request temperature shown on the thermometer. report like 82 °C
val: -20 °C
